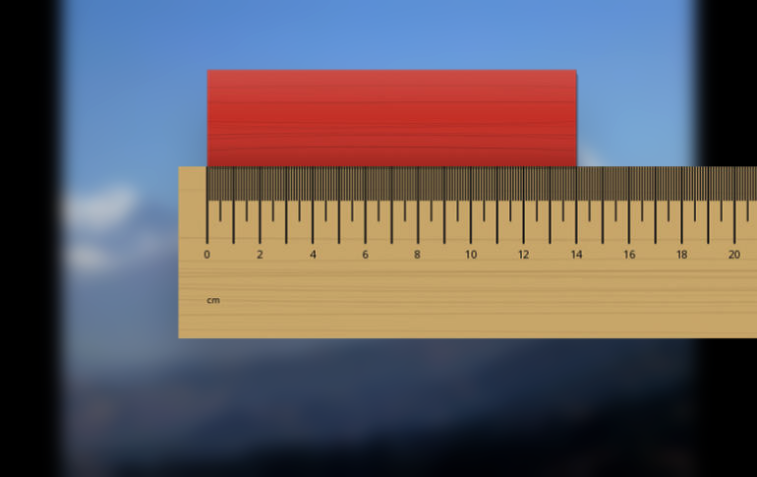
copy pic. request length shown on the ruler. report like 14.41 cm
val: 14 cm
